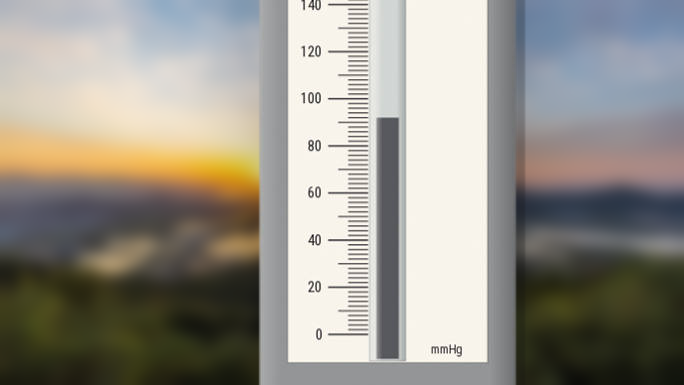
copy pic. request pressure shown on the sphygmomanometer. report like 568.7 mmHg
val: 92 mmHg
